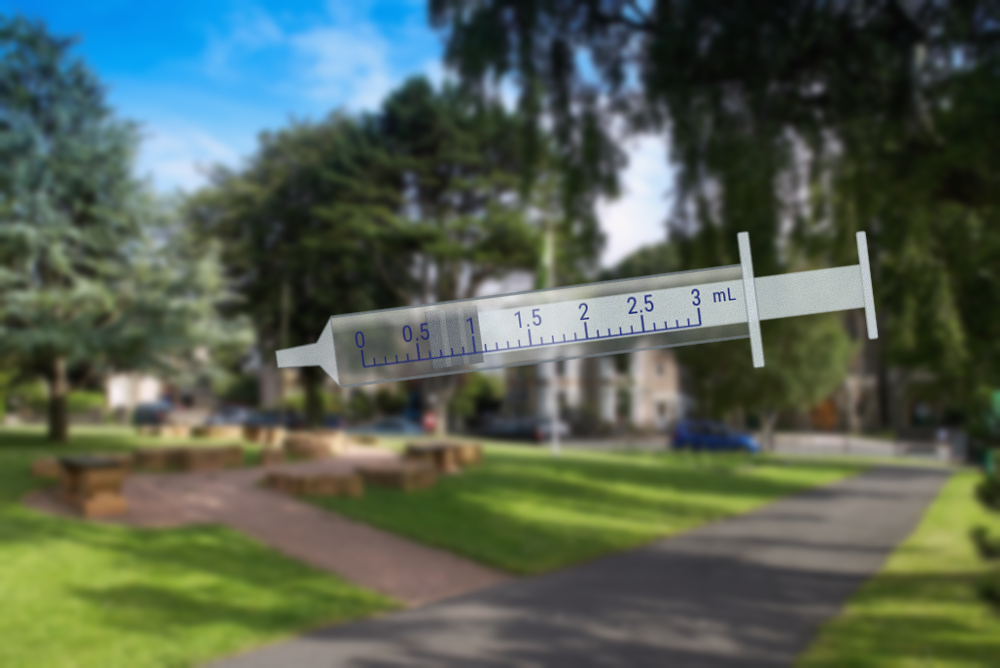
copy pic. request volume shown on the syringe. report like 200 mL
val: 0.6 mL
